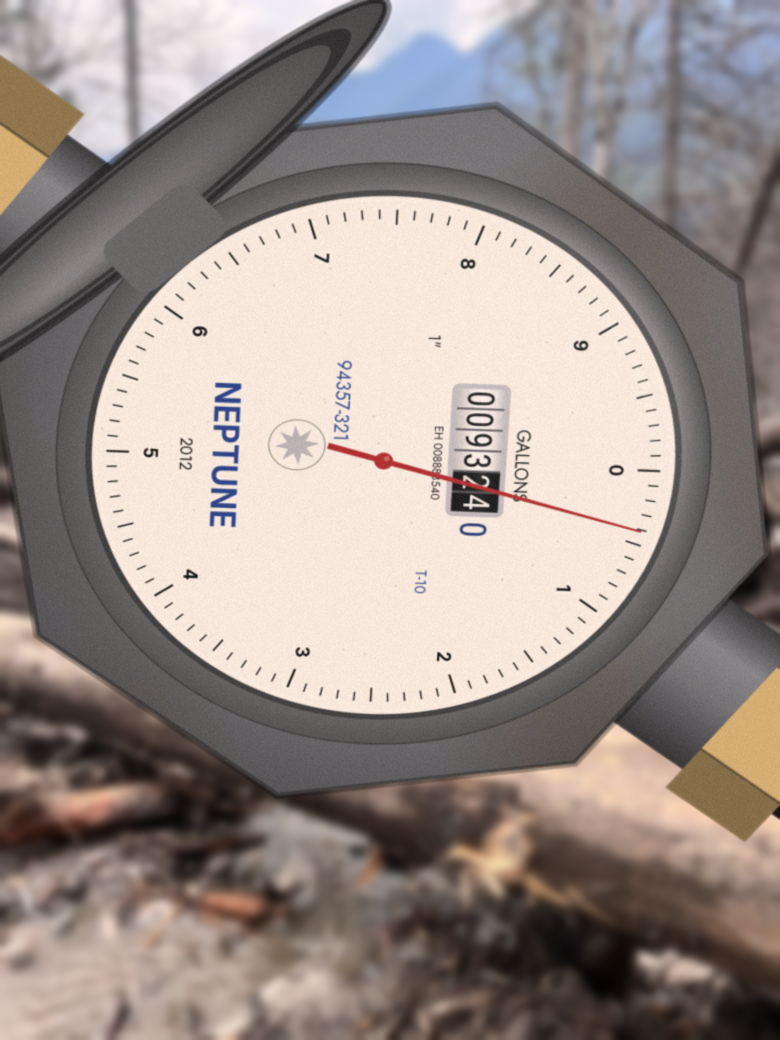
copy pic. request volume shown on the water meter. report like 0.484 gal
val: 93240.4 gal
